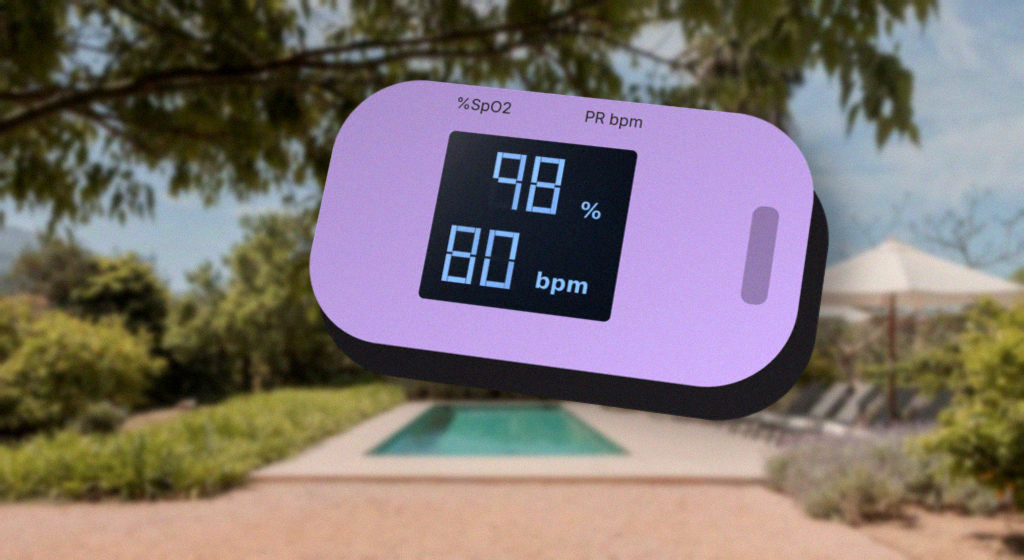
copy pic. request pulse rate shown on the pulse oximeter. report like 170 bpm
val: 80 bpm
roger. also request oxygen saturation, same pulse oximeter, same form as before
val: 98 %
